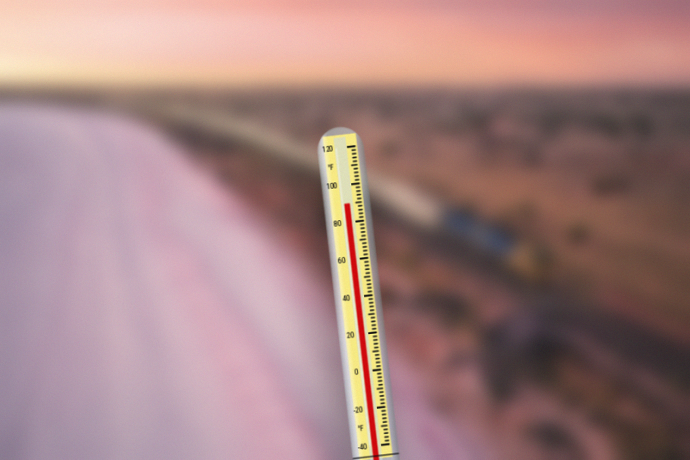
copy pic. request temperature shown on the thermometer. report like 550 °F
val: 90 °F
